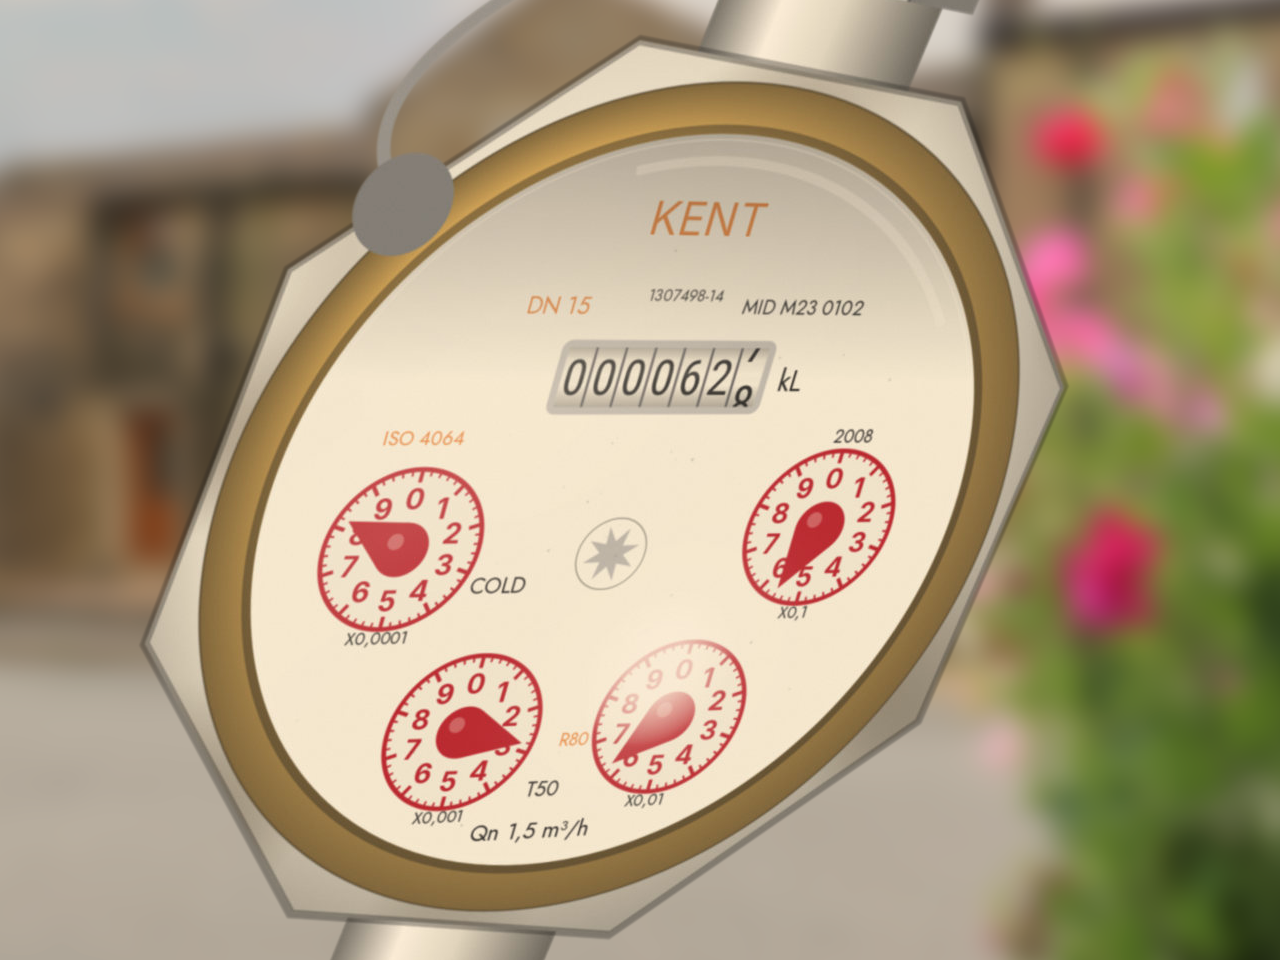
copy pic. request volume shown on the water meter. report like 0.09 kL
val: 627.5628 kL
